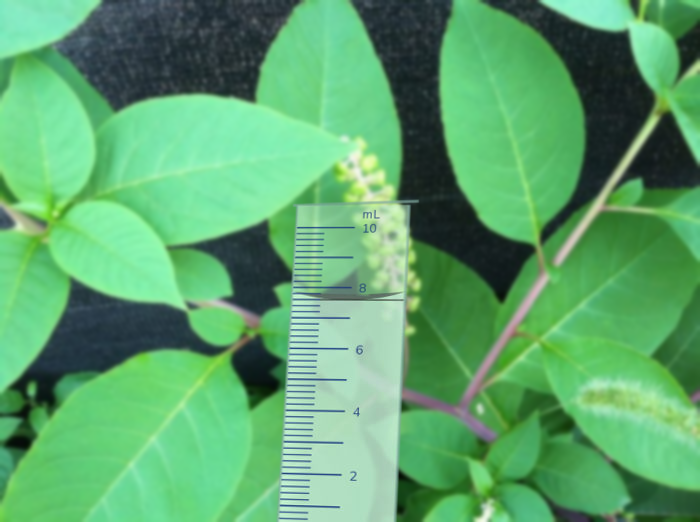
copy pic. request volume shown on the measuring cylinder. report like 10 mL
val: 7.6 mL
